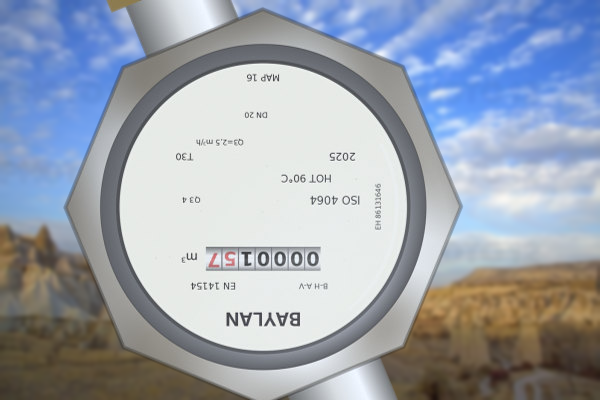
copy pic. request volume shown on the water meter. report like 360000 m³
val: 1.57 m³
